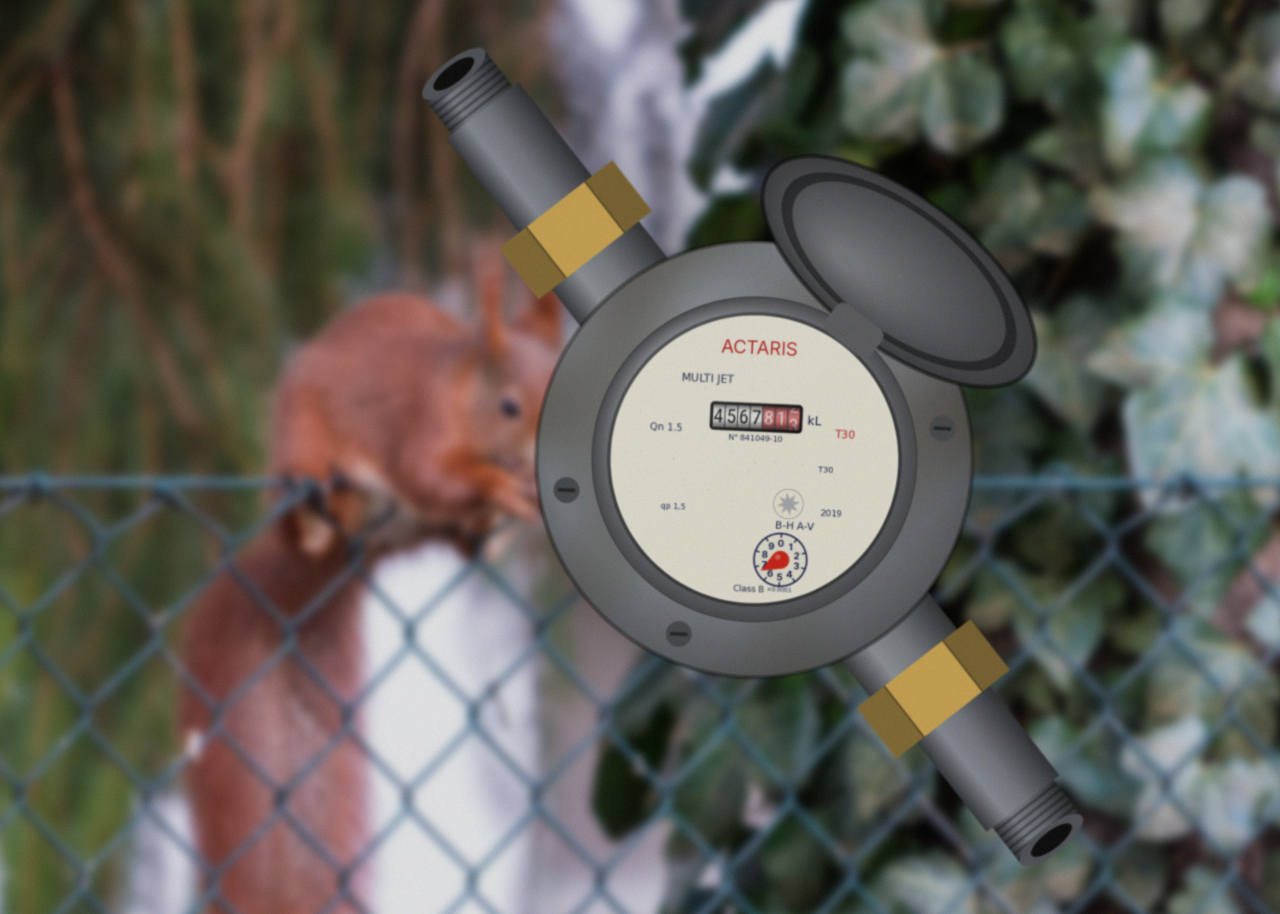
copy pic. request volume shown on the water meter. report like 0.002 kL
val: 4567.8126 kL
